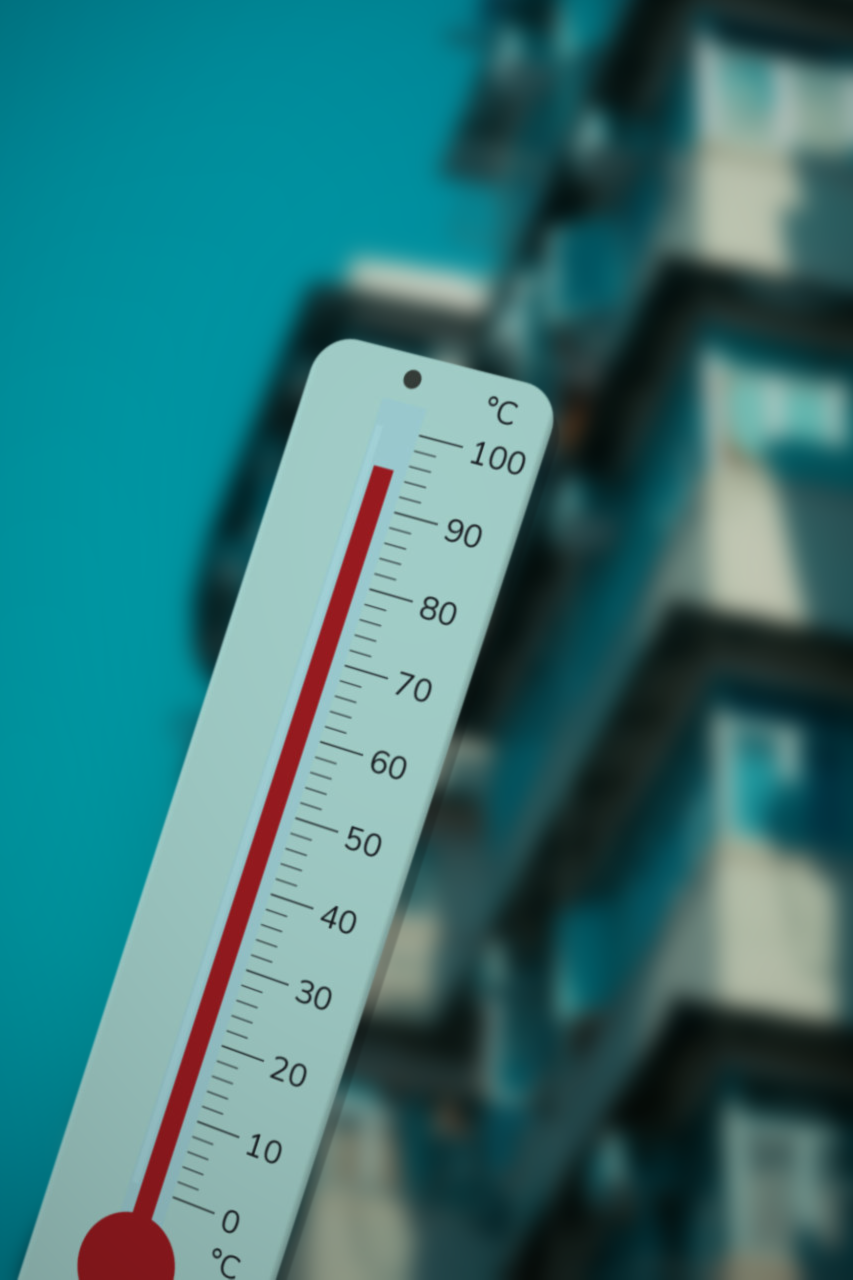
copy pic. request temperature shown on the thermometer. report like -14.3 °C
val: 95 °C
